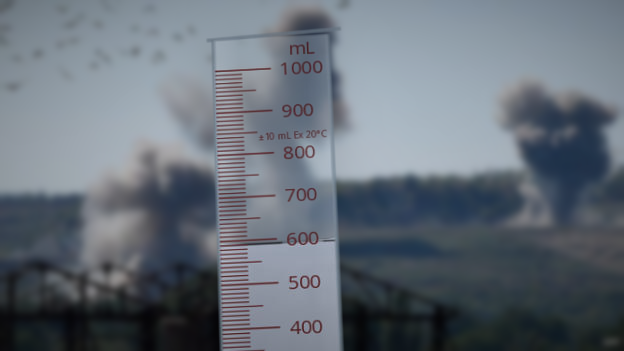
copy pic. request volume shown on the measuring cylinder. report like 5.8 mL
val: 590 mL
